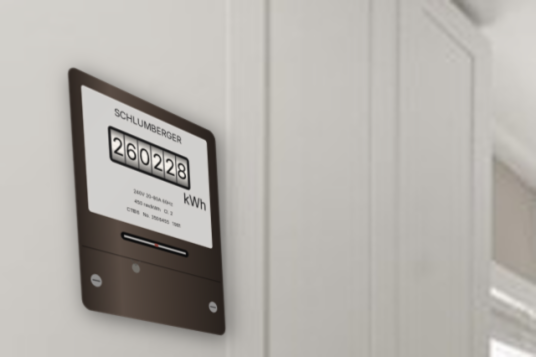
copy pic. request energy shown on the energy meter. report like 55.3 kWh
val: 260228 kWh
